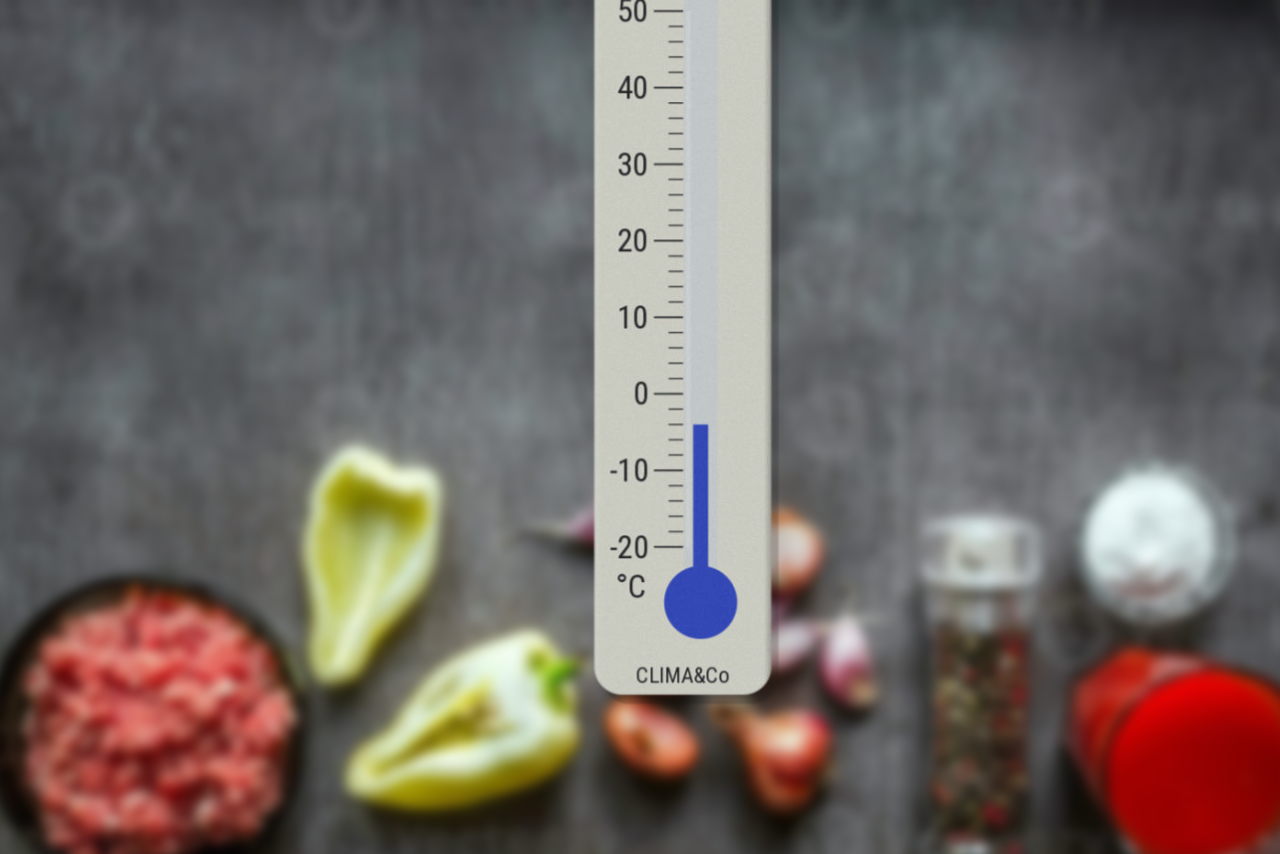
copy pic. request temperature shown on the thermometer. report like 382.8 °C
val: -4 °C
